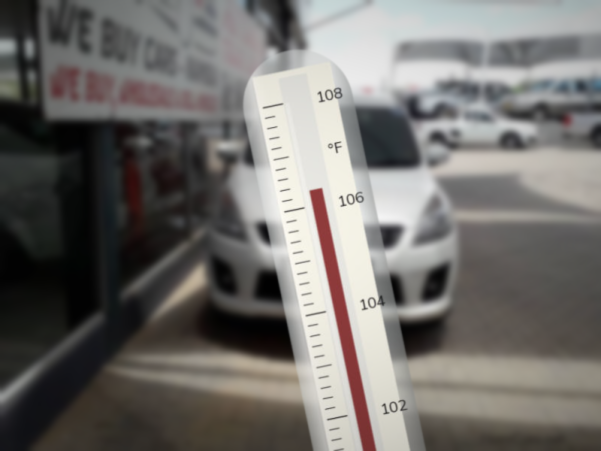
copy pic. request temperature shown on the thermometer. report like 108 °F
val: 106.3 °F
